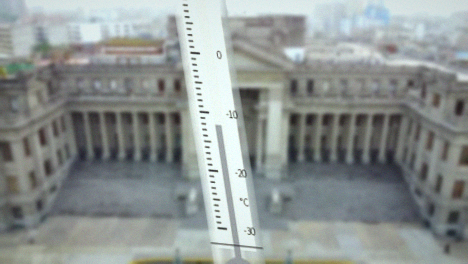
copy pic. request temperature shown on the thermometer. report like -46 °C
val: -12 °C
